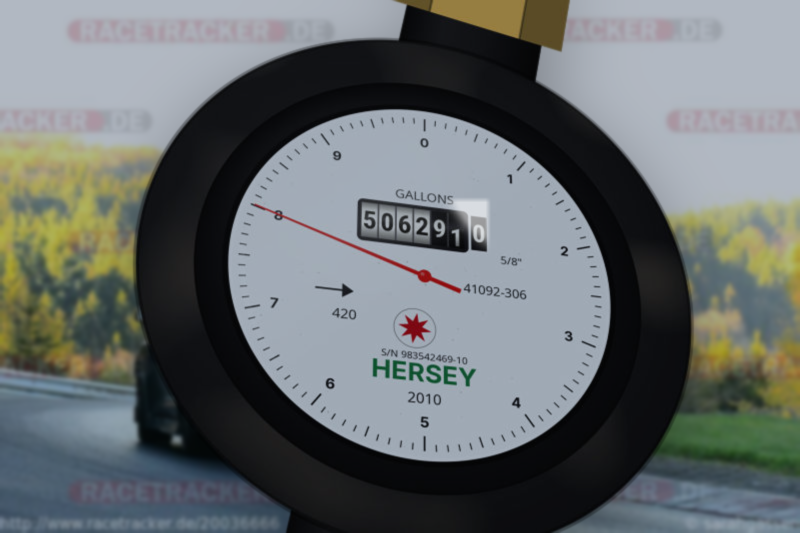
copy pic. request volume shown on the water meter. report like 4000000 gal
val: 5062908.0 gal
